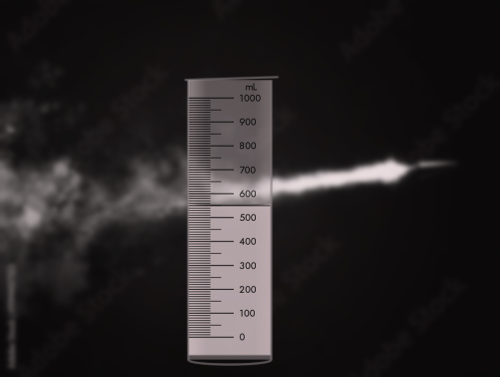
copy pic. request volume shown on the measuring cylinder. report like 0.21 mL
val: 550 mL
